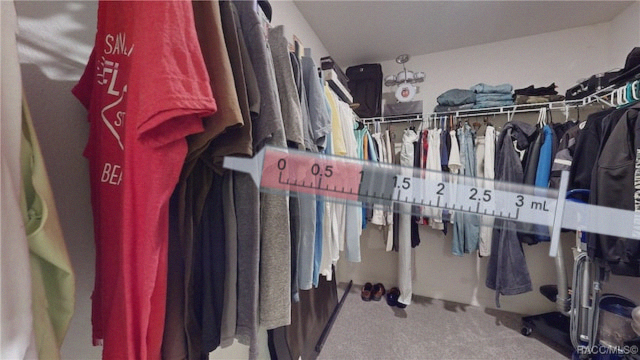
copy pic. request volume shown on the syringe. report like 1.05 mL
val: 1 mL
